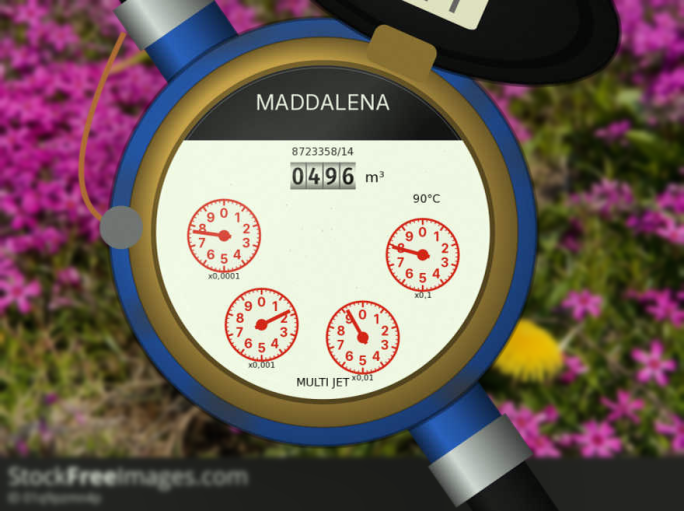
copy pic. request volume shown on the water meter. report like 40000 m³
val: 496.7917 m³
